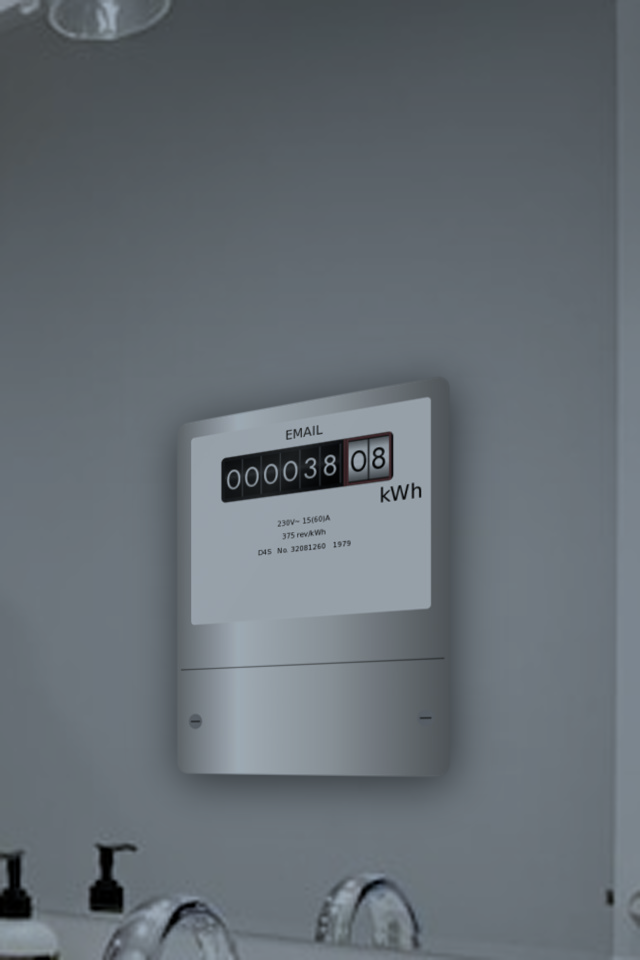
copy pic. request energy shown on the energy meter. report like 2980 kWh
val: 38.08 kWh
